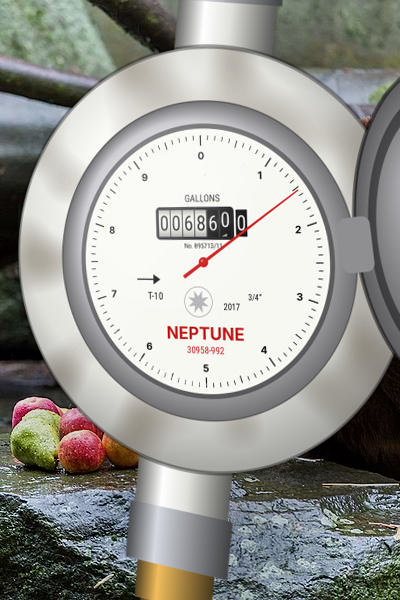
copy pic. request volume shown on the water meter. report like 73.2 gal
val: 68601.5 gal
